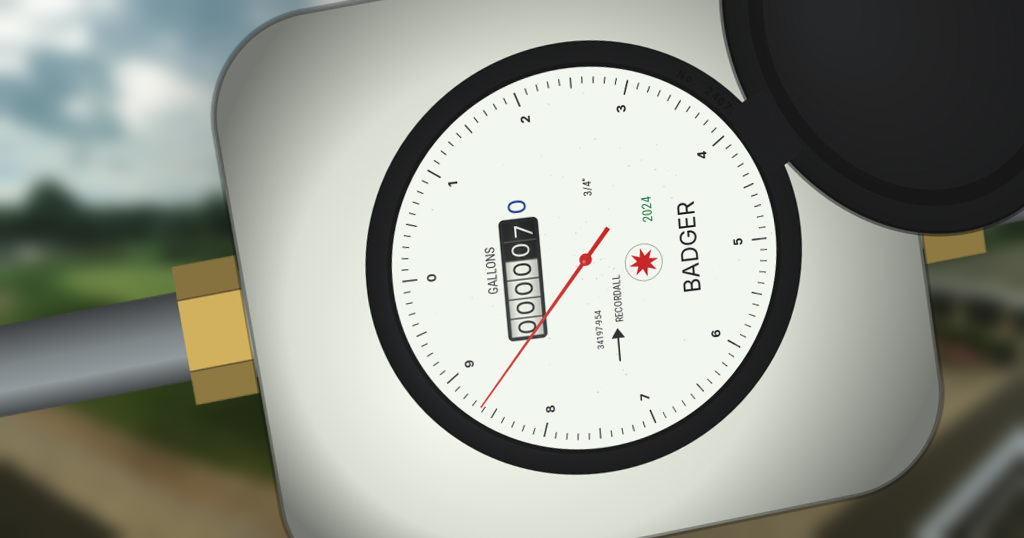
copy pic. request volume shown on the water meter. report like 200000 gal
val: 68.6 gal
